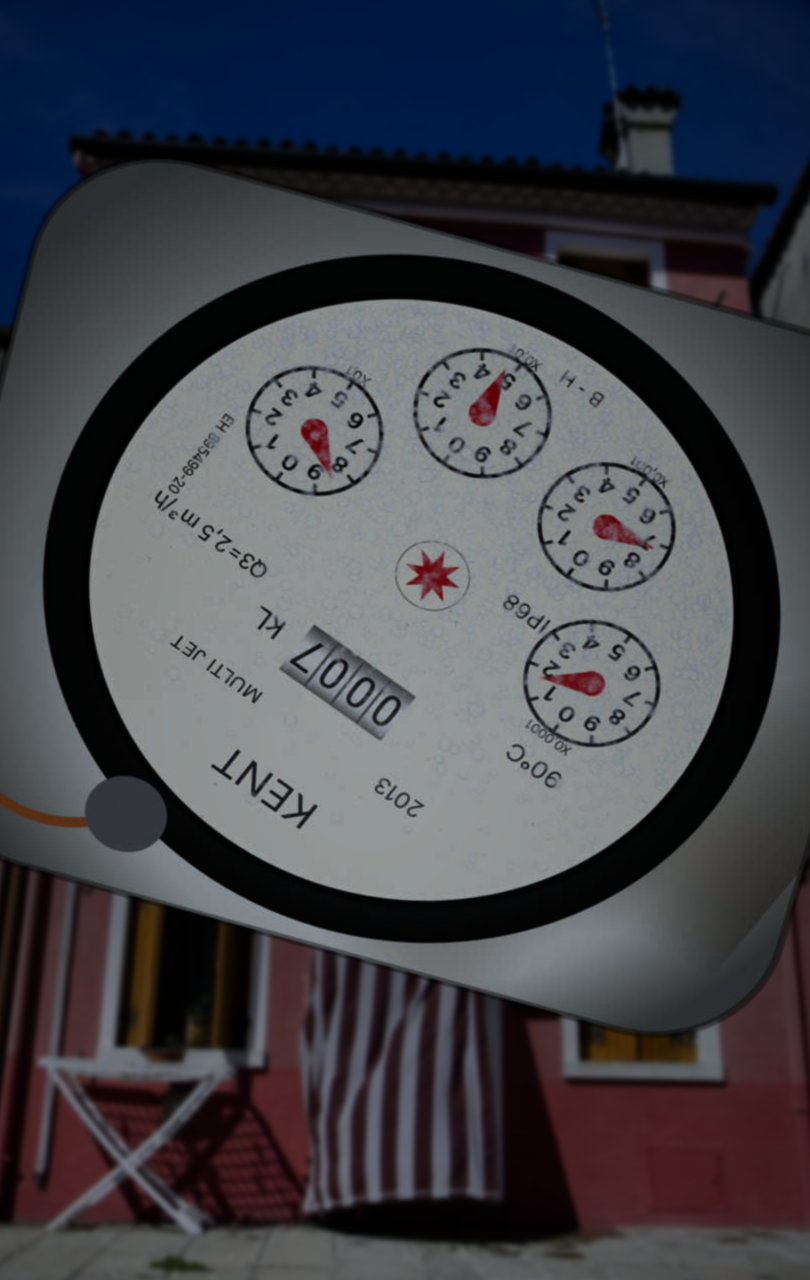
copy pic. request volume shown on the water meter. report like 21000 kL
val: 7.8471 kL
